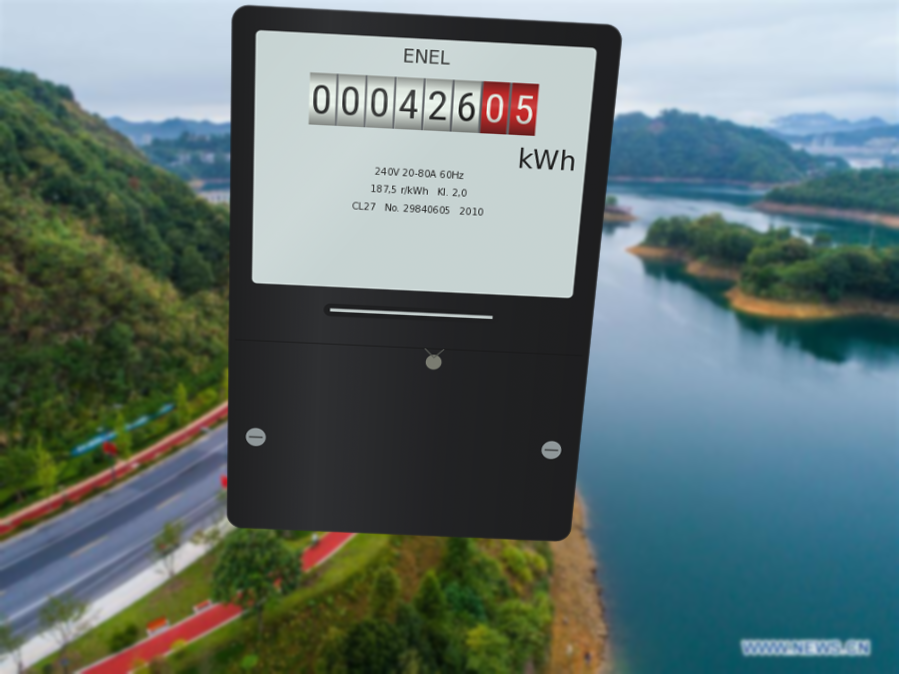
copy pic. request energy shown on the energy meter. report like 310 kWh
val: 426.05 kWh
